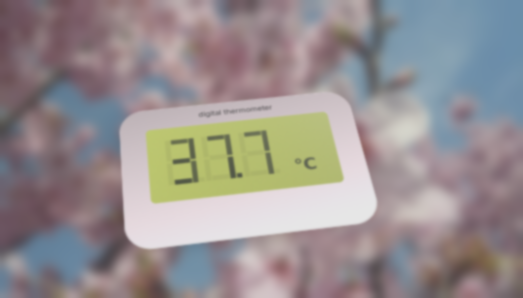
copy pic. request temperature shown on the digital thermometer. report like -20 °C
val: 37.7 °C
